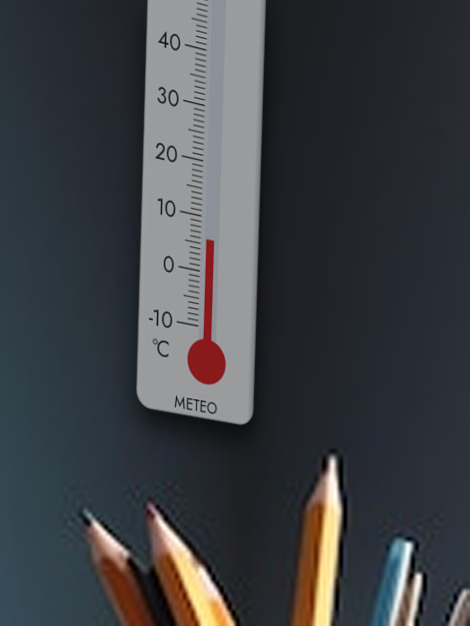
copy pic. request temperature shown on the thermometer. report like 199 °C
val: 6 °C
